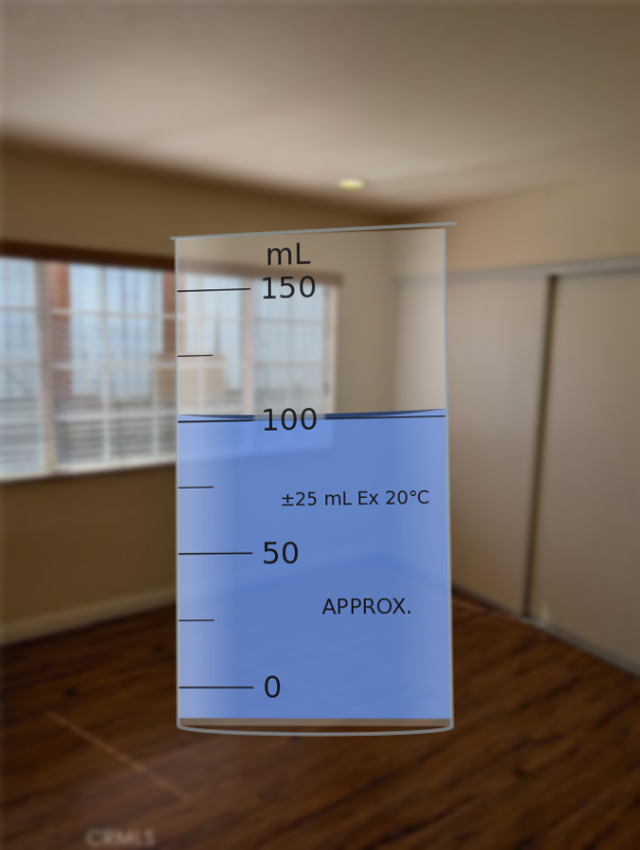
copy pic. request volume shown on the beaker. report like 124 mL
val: 100 mL
